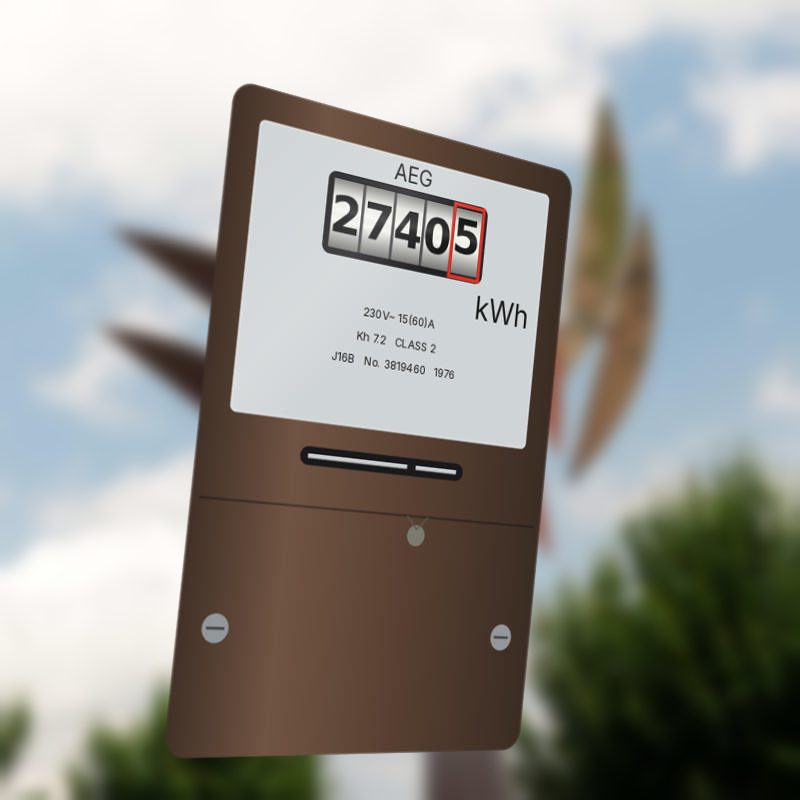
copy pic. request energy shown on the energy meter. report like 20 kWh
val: 2740.5 kWh
